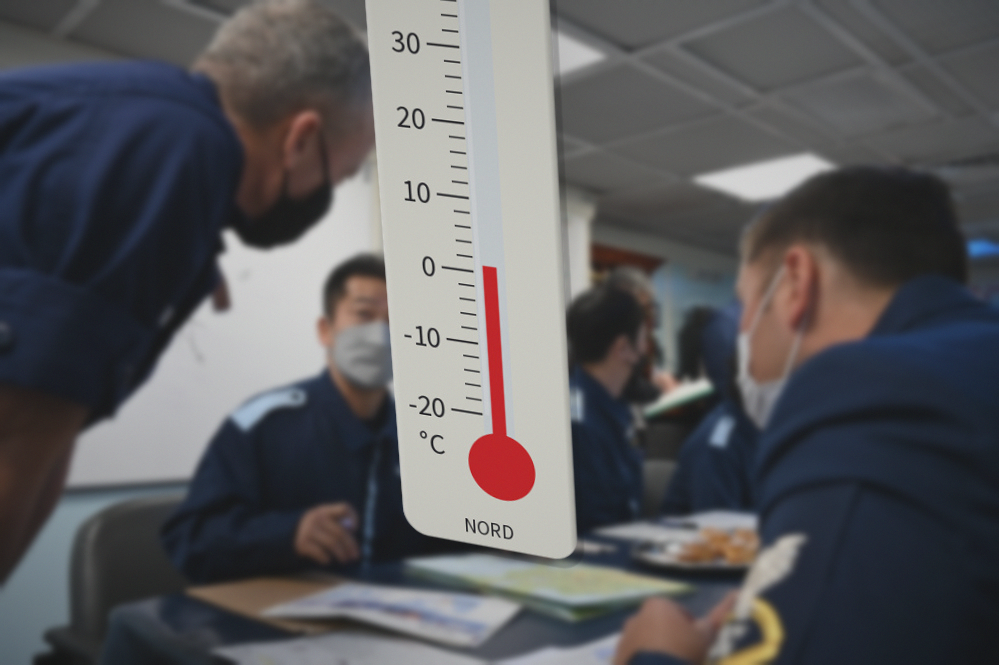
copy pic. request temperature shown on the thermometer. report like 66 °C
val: 1 °C
